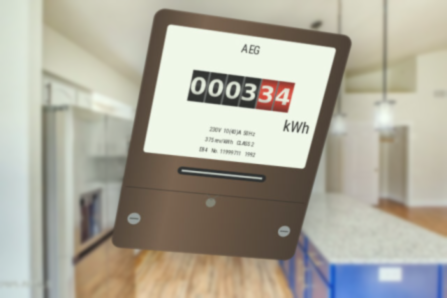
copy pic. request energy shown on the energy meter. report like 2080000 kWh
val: 3.34 kWh
